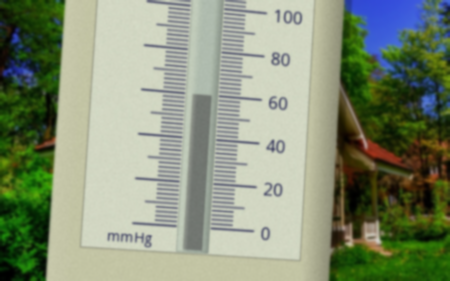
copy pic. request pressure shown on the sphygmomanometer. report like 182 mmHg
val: 60 mmHg
